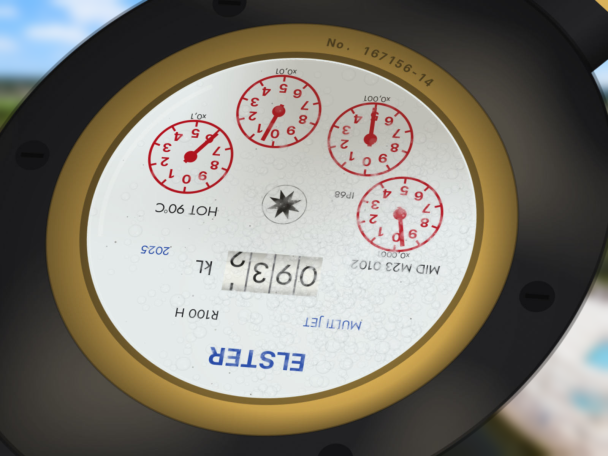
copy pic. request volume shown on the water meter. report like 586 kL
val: 931.6049 kL
